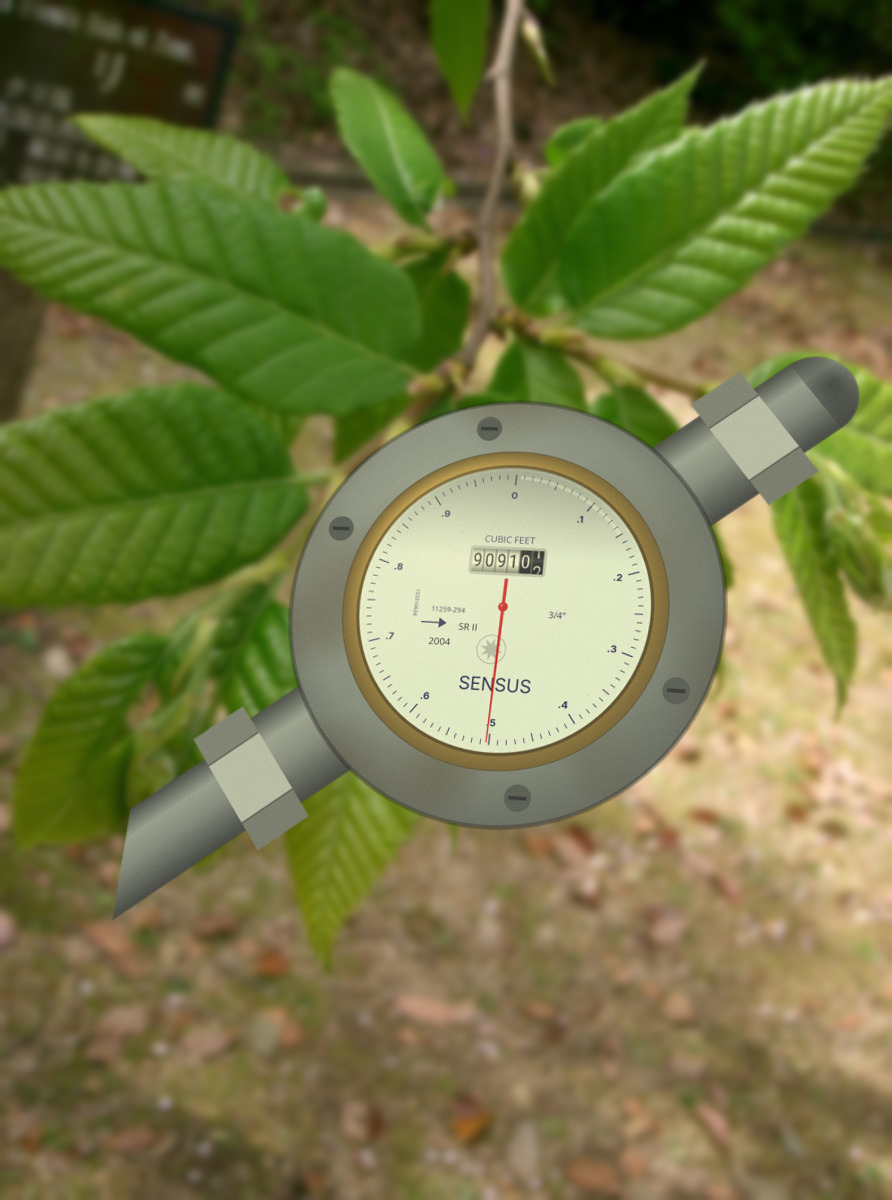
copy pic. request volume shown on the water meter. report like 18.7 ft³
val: 909101.50 ft³
